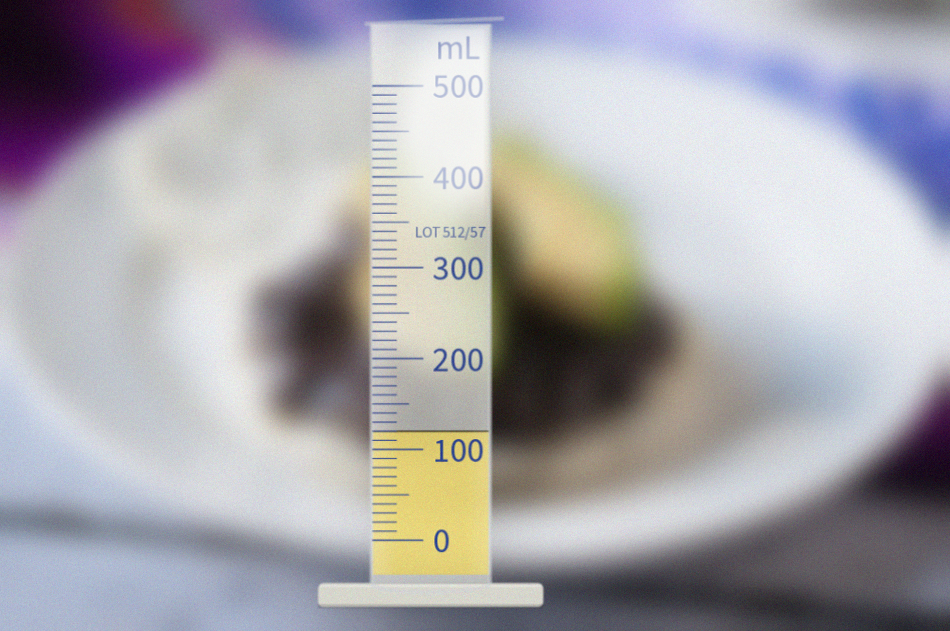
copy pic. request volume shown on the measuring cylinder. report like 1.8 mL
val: 120 mL
